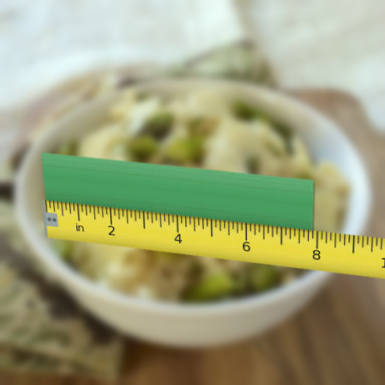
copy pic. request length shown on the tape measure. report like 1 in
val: 7.875 in
